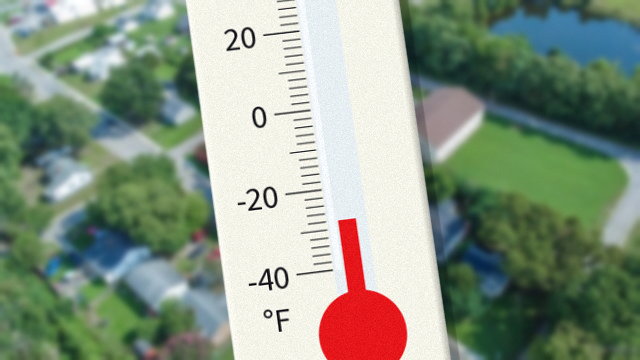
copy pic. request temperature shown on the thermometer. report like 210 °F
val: -28 °F
